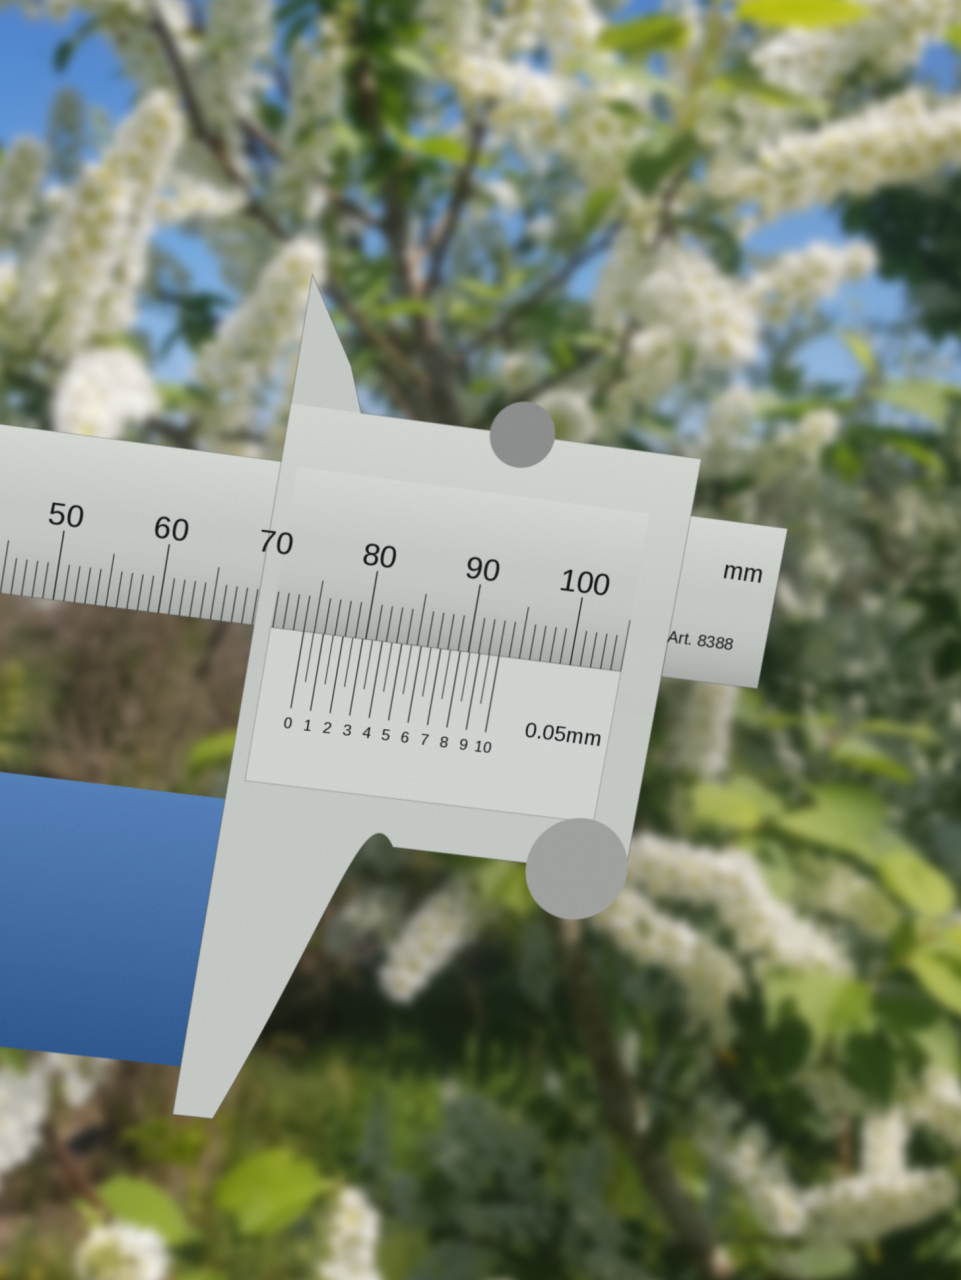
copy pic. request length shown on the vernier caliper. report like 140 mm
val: 74.0 mm
